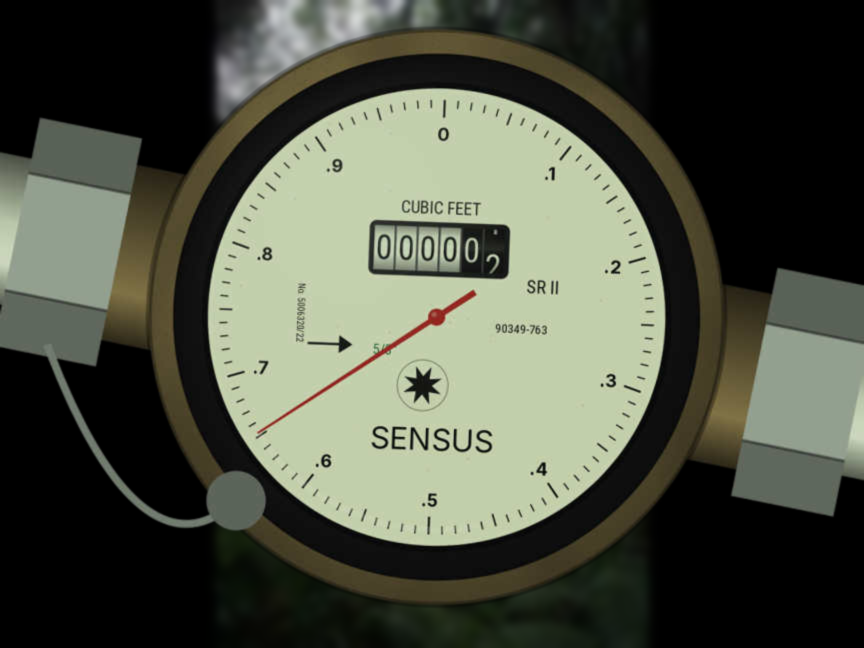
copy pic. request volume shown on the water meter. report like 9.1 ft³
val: 1.65 ft³
